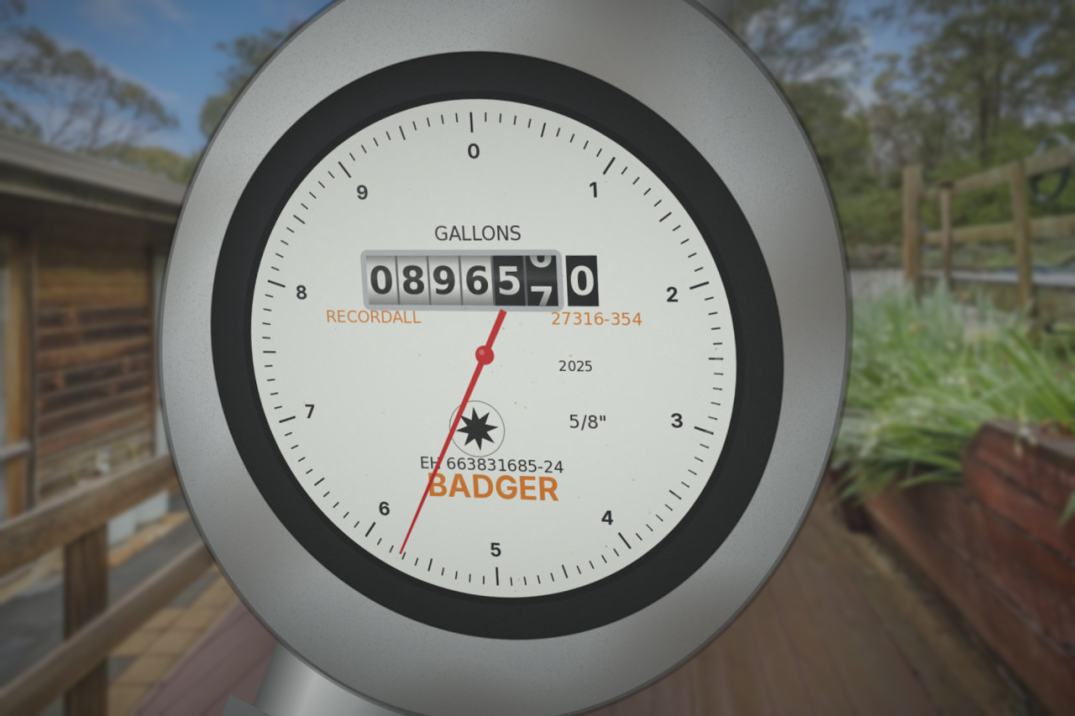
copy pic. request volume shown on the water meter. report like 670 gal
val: 896565.7 gal
